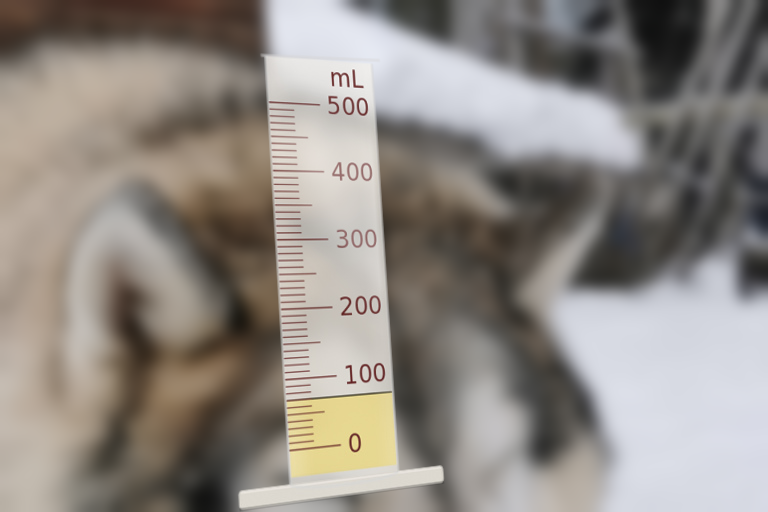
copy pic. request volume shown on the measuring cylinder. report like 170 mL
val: 70 mL
